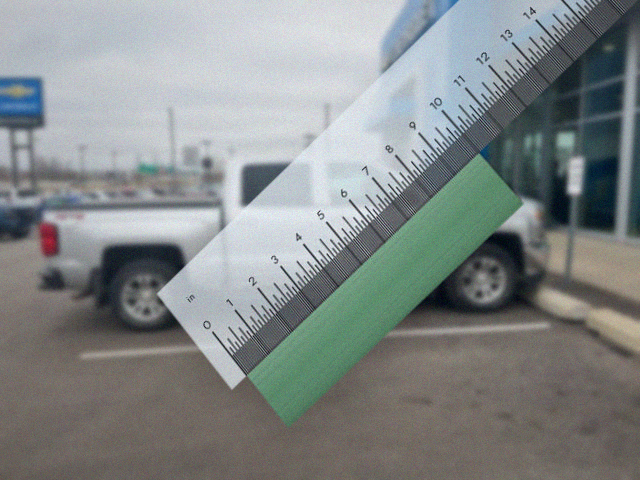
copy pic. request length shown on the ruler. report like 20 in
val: 10 in
